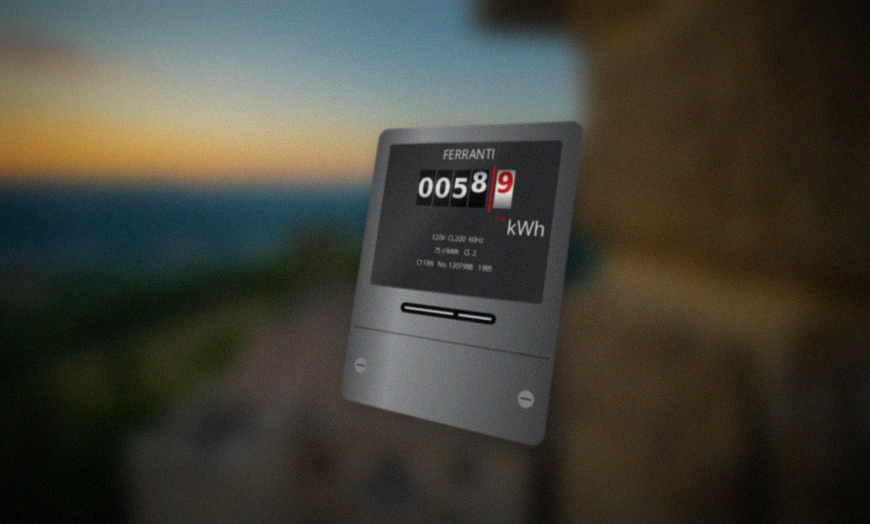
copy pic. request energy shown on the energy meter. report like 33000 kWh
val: 58.9 kWh
